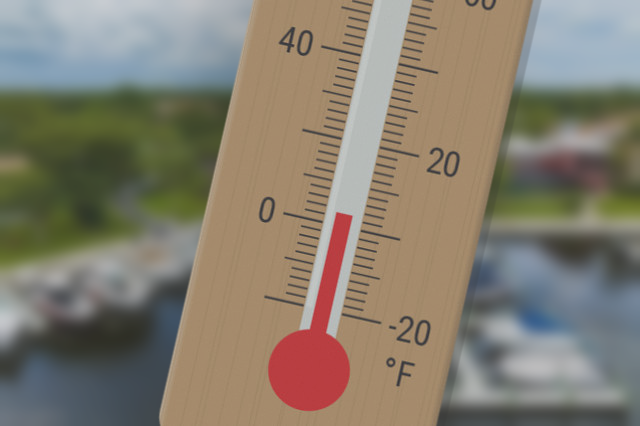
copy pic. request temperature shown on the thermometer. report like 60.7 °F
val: 3 °F
